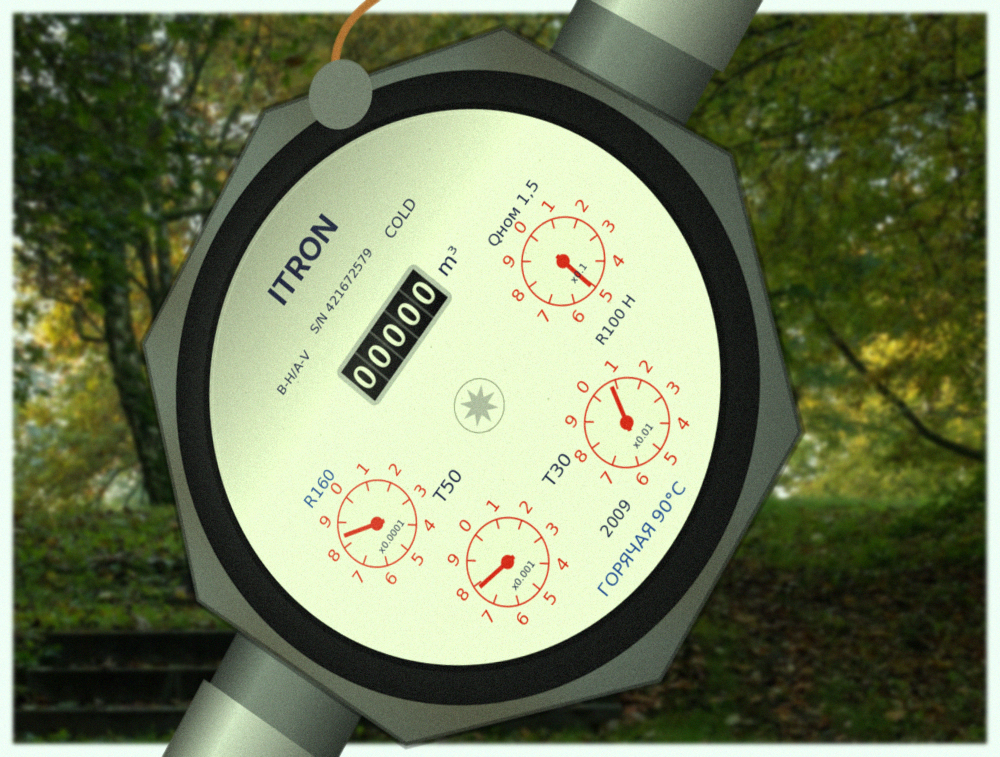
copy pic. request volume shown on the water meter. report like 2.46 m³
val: 0.5078 m³
